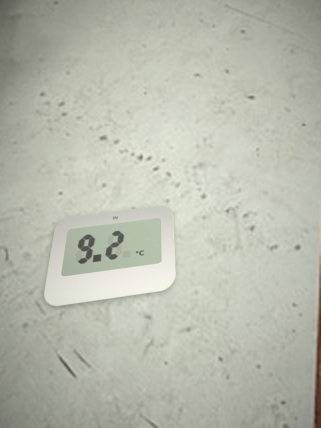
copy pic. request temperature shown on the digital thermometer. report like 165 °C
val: 9.2 °C
